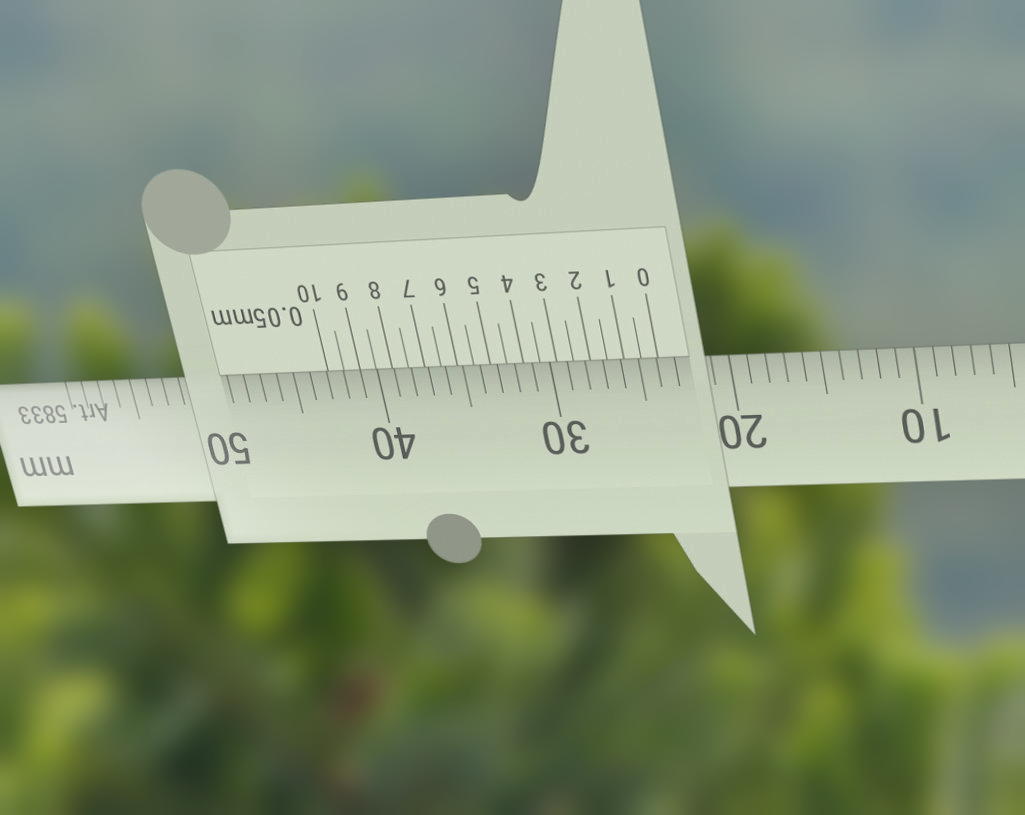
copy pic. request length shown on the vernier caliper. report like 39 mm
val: 23.9 mm
